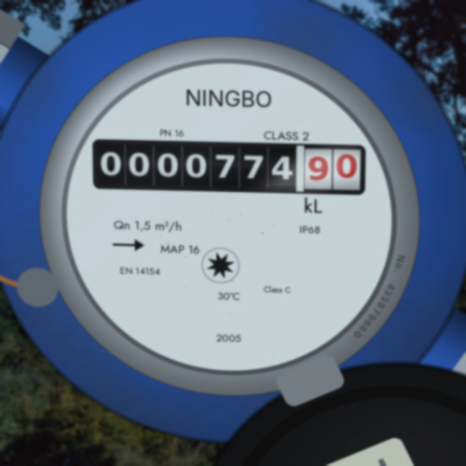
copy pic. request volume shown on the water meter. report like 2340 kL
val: 774.90 kL
